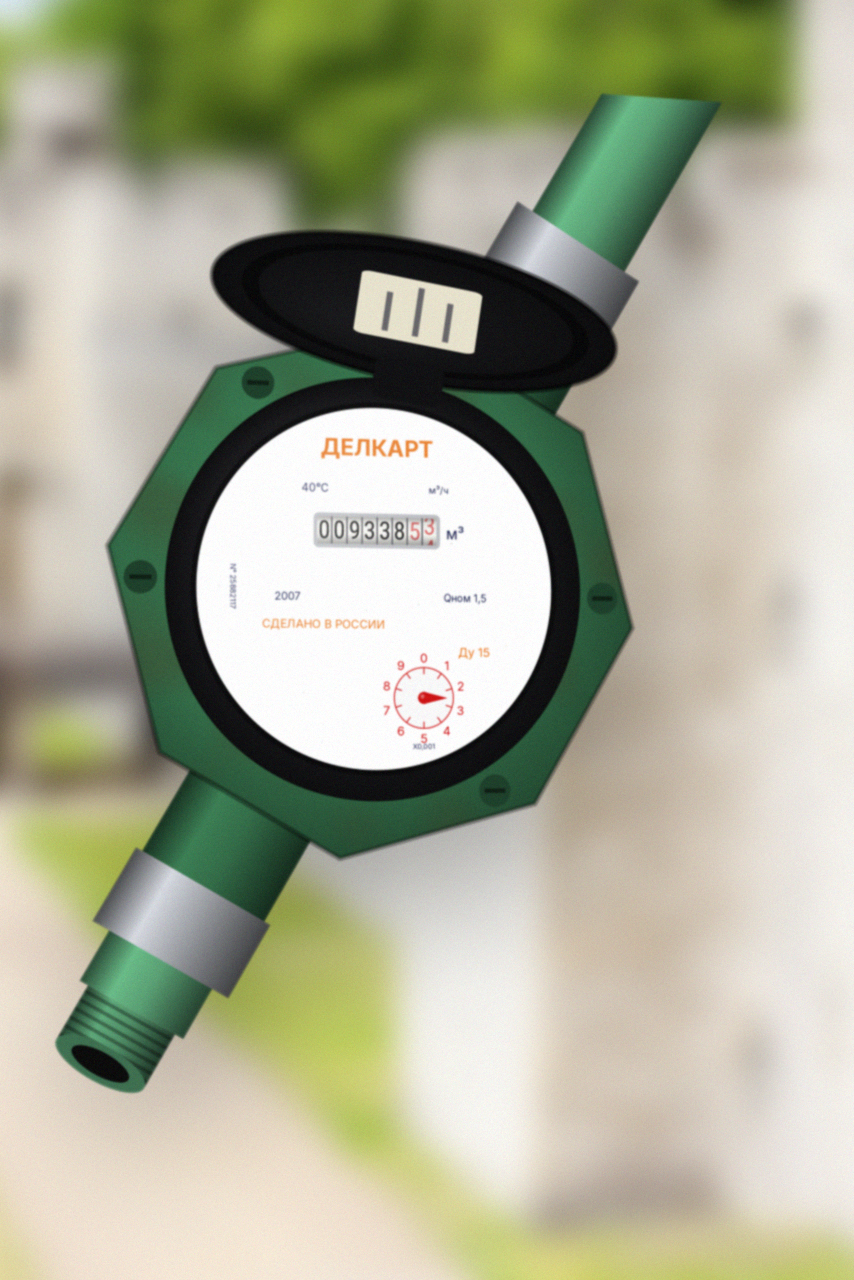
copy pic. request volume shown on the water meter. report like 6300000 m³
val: 9338.532 m³
